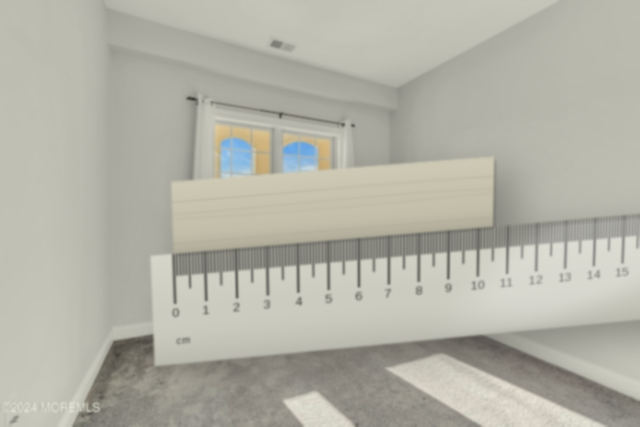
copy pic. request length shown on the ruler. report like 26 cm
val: 10.5 cm
